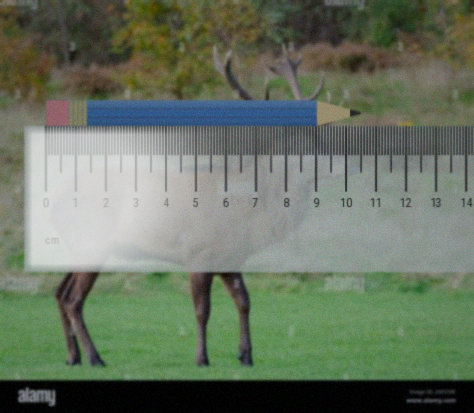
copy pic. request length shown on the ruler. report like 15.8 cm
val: 10.5 cm
